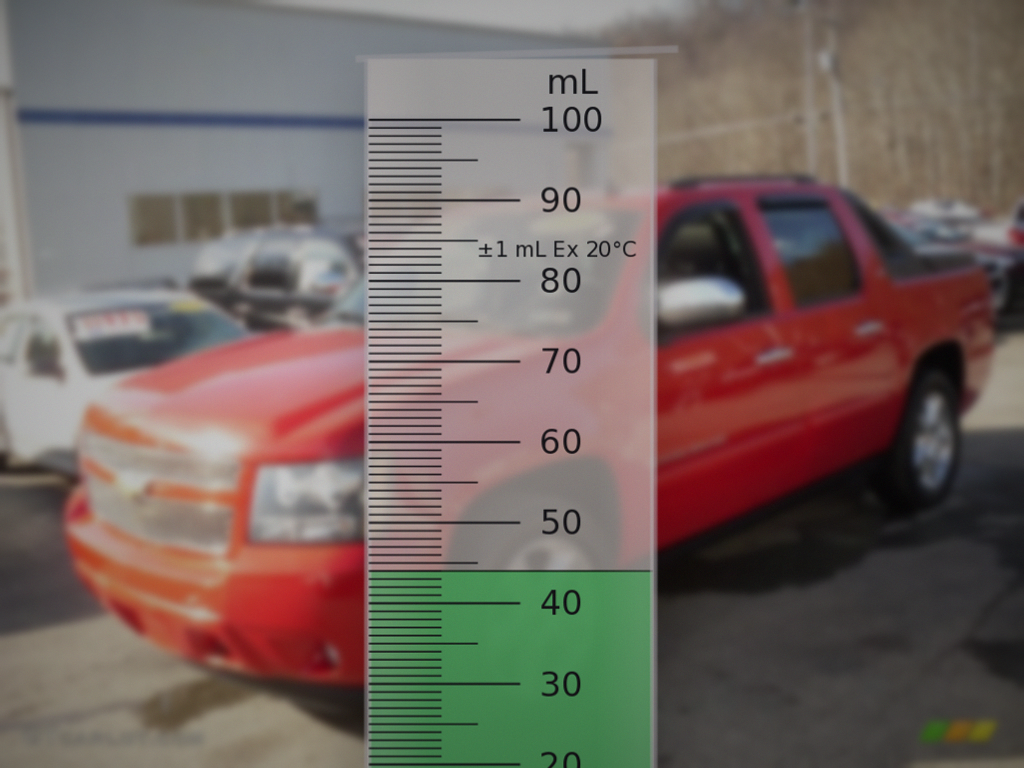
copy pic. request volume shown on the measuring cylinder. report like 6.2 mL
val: 44 mL
